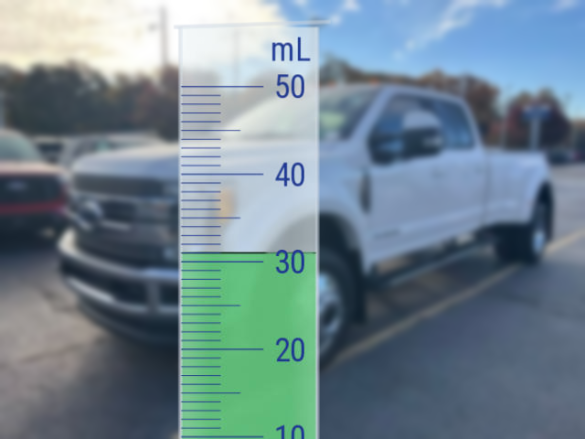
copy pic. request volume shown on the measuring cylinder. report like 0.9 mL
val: 31 mL
